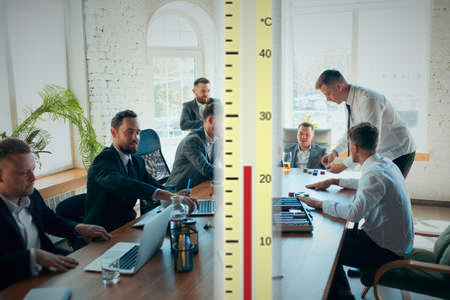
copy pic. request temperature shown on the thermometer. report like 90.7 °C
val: 22 °C
